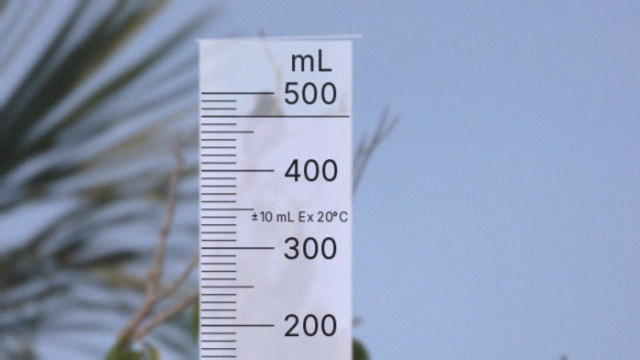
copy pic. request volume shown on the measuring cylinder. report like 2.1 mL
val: 470 mL
